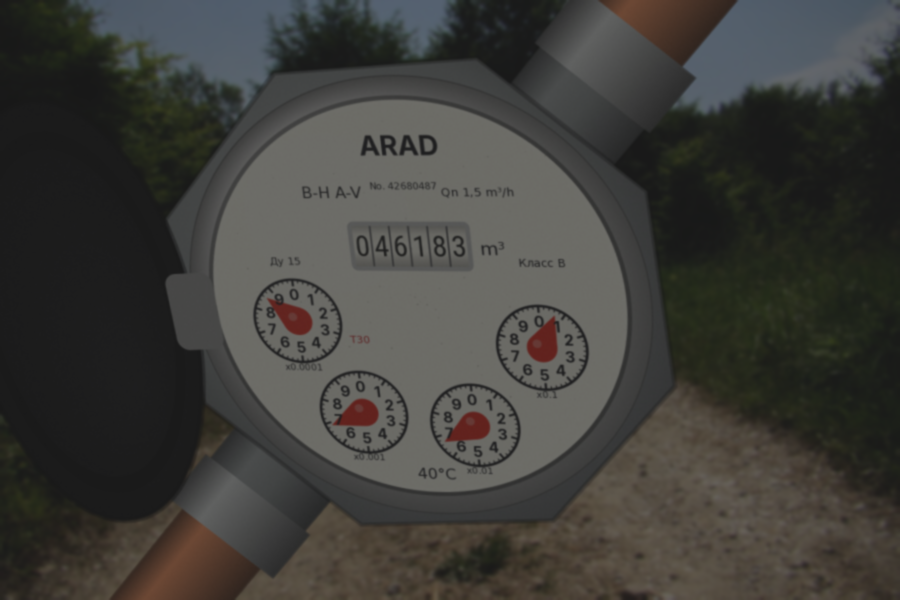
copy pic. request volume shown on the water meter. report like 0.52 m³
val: 46183.0668 m³
